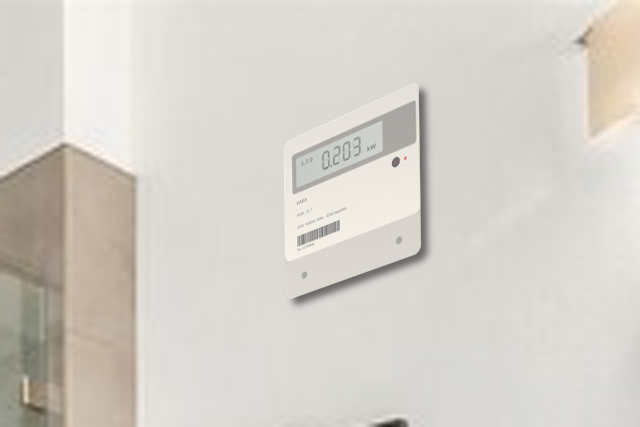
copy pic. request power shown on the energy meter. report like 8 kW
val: 0.203 kW
